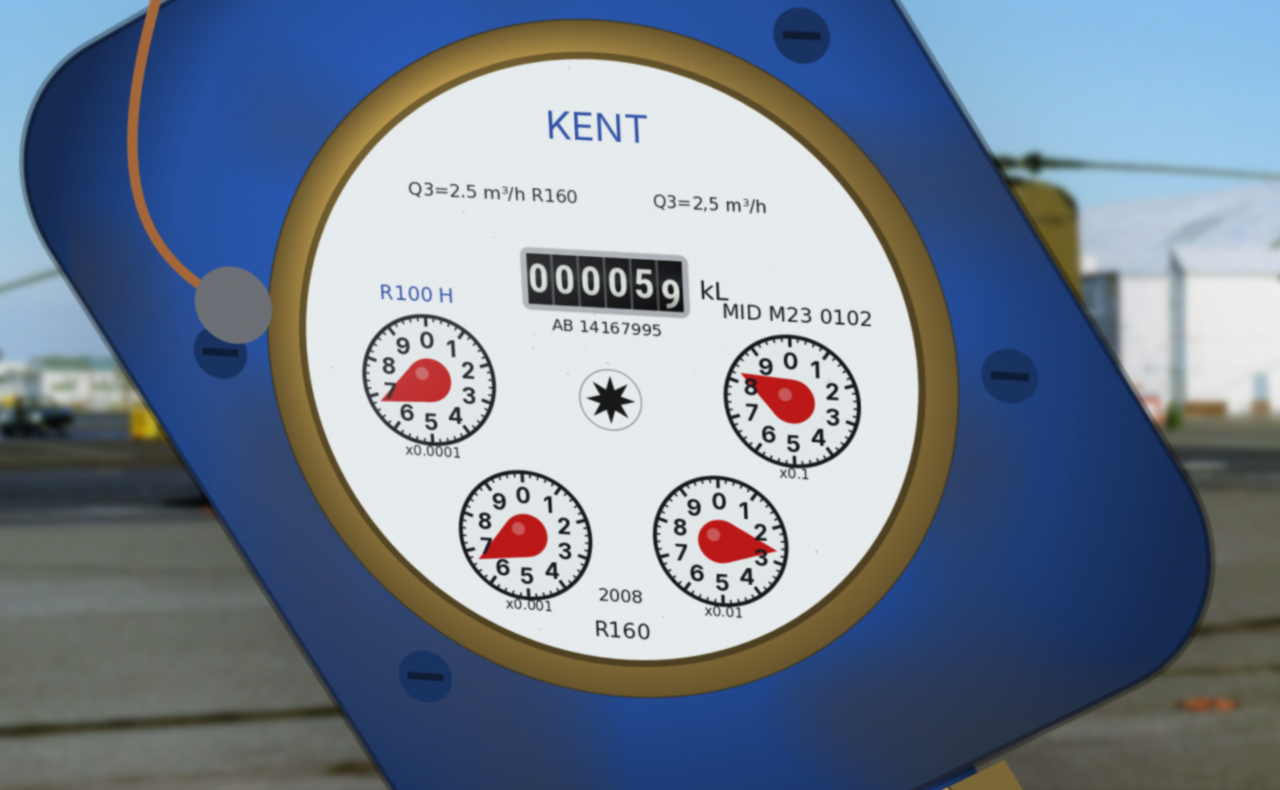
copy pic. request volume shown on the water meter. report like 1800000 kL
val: 58.8266 kL
